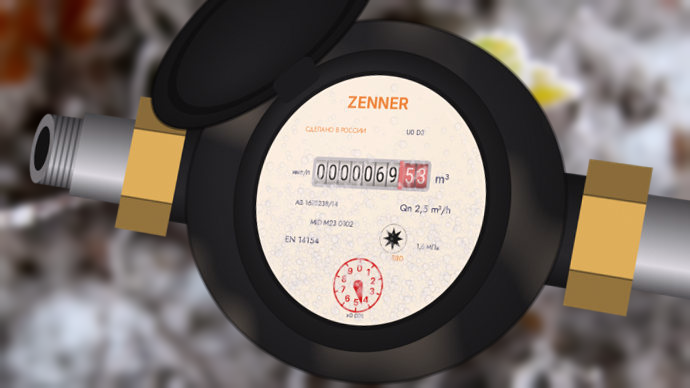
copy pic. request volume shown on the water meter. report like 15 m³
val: 69.534 m³
